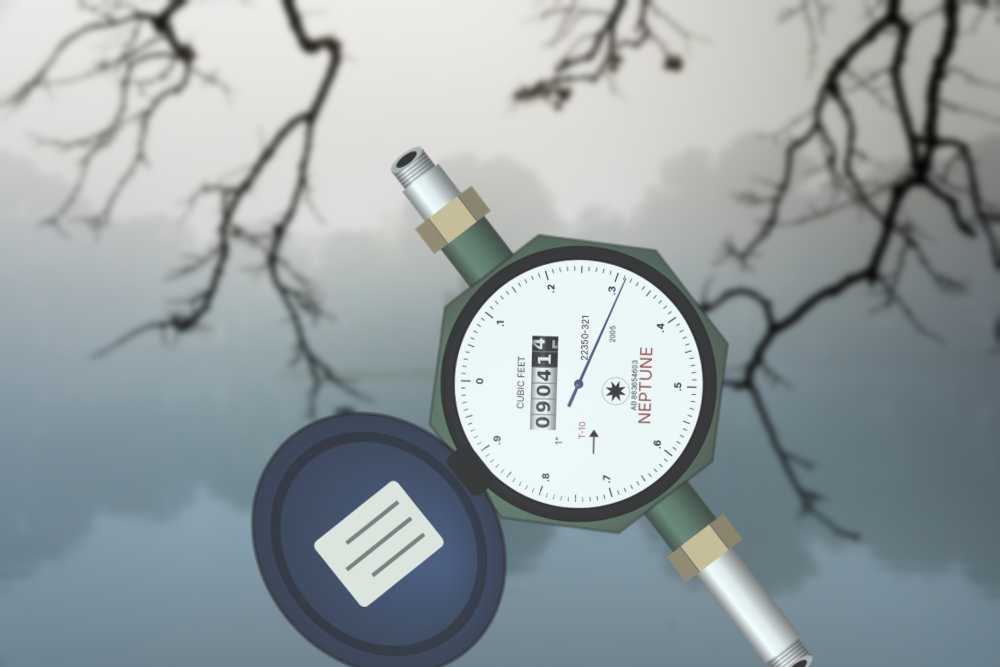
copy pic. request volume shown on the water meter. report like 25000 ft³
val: 90414.31 ft³
